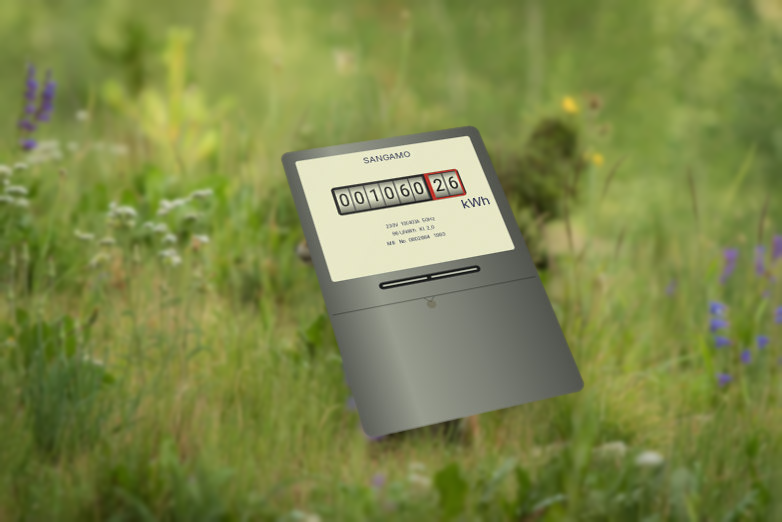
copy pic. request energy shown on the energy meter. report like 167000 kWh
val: 1060.26 kWh
